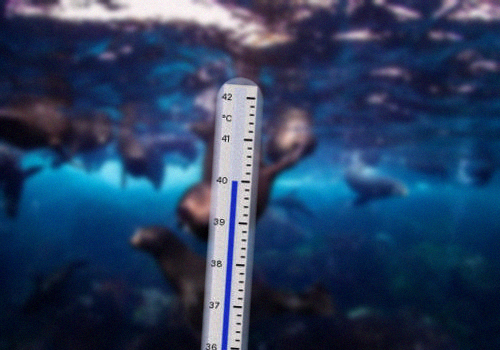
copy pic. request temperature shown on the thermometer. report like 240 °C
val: 40 °C
